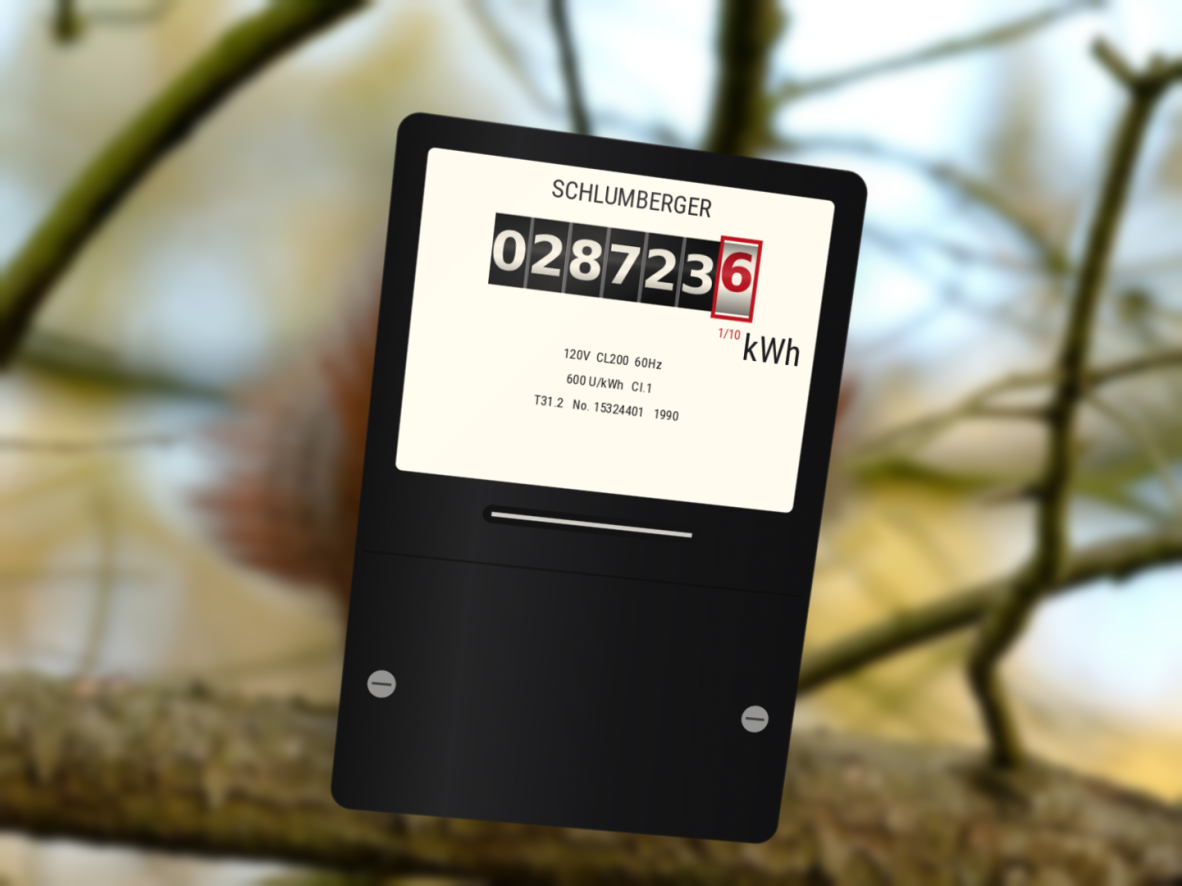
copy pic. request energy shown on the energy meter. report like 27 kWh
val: 28723.6 kWh
